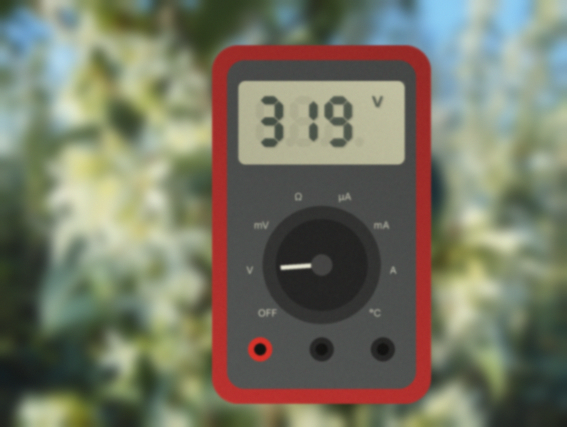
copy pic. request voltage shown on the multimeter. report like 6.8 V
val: 319 V
